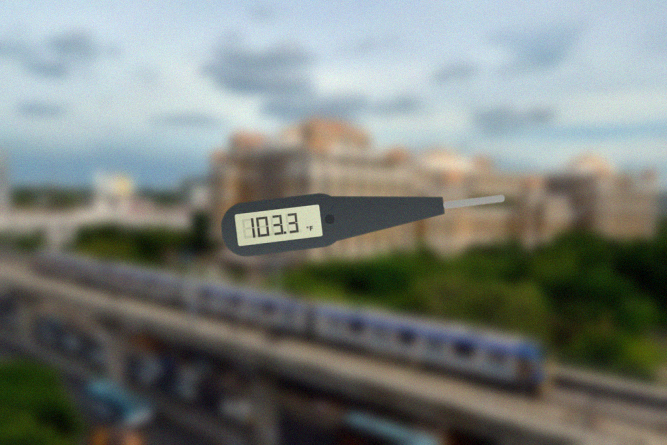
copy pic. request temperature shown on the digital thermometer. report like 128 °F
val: 103.3 °F
